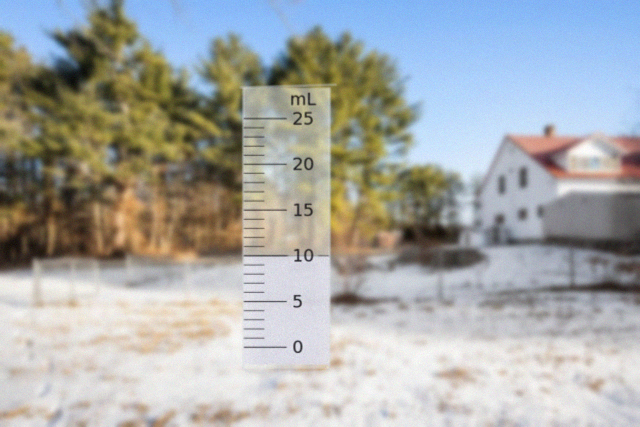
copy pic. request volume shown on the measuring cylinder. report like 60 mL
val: 10 mL
